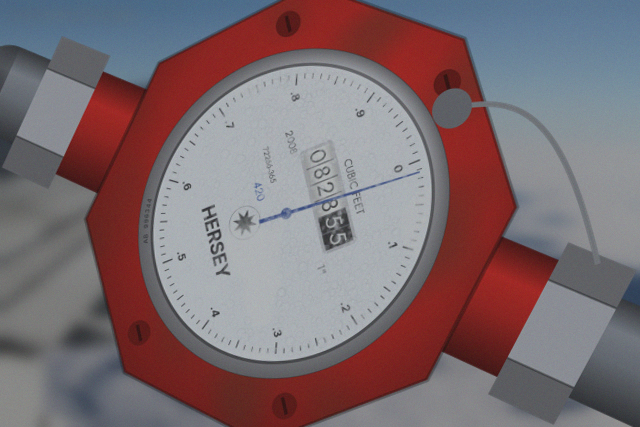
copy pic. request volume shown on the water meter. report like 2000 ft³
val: 82855.01 ft³
